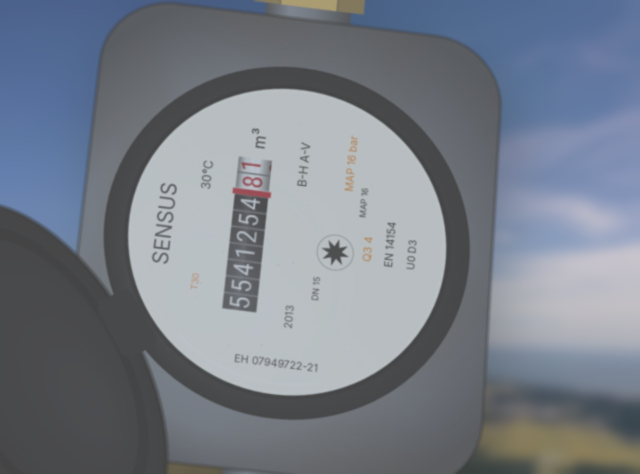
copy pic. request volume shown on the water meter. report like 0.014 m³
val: 5541254.81 m³
